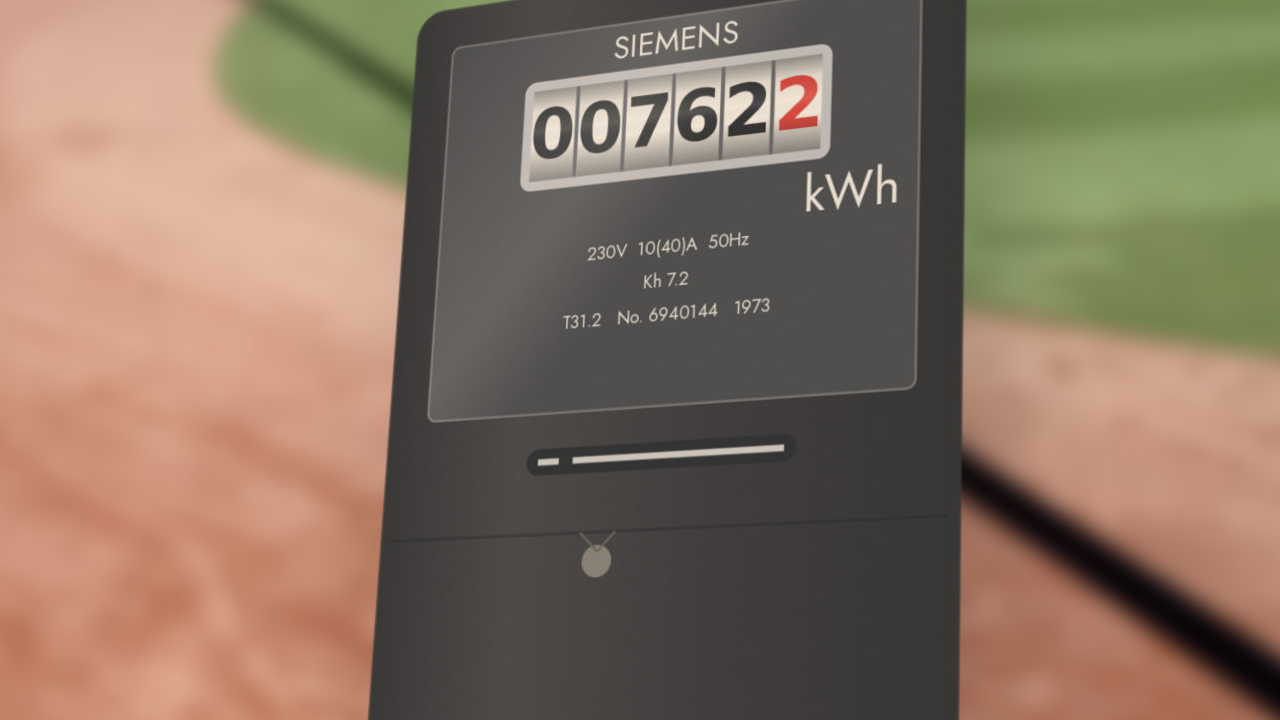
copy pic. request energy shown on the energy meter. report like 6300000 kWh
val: 762.2 kWh
